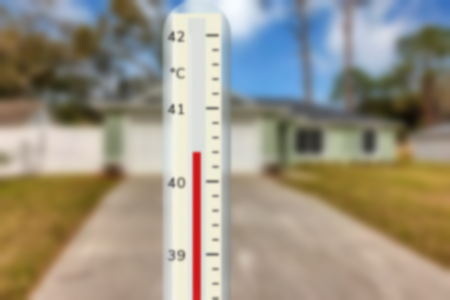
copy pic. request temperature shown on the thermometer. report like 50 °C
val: 40.4 °C
